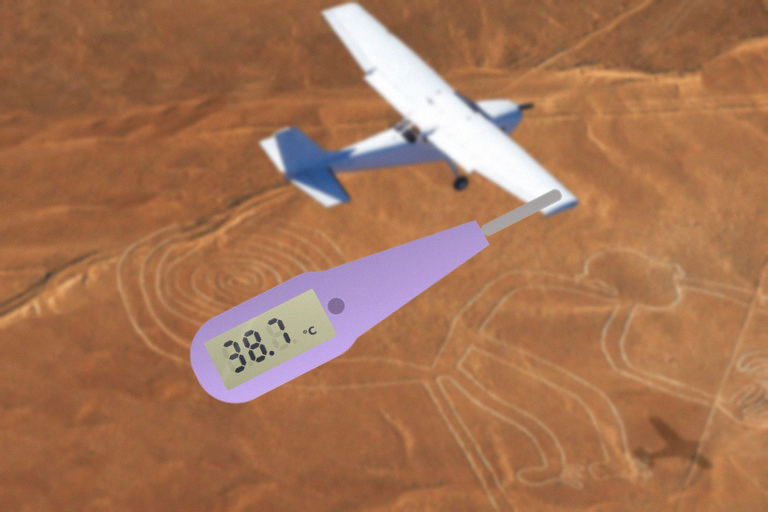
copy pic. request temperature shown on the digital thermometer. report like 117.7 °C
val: 38.7 °C
